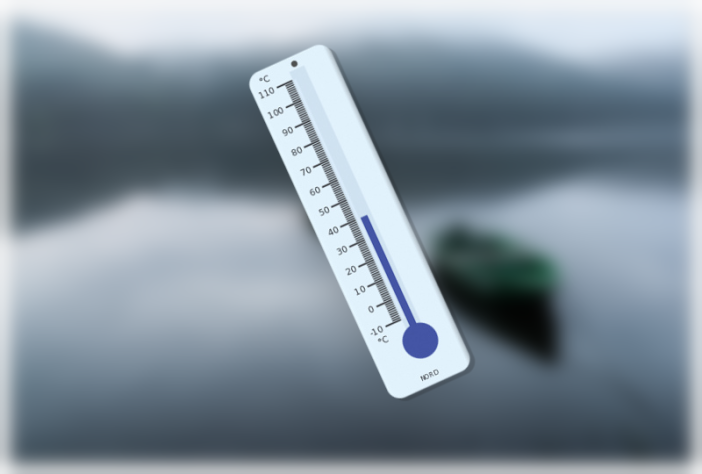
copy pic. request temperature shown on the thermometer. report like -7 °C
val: 40 °C
